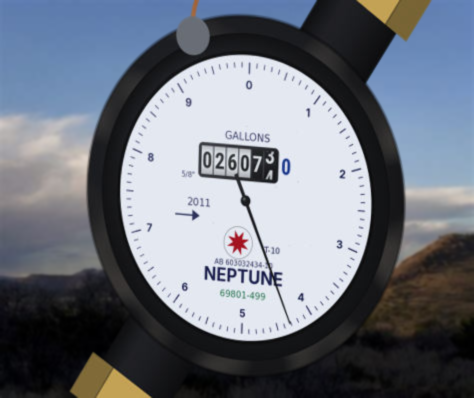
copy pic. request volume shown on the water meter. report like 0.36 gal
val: 260734.3 gal
